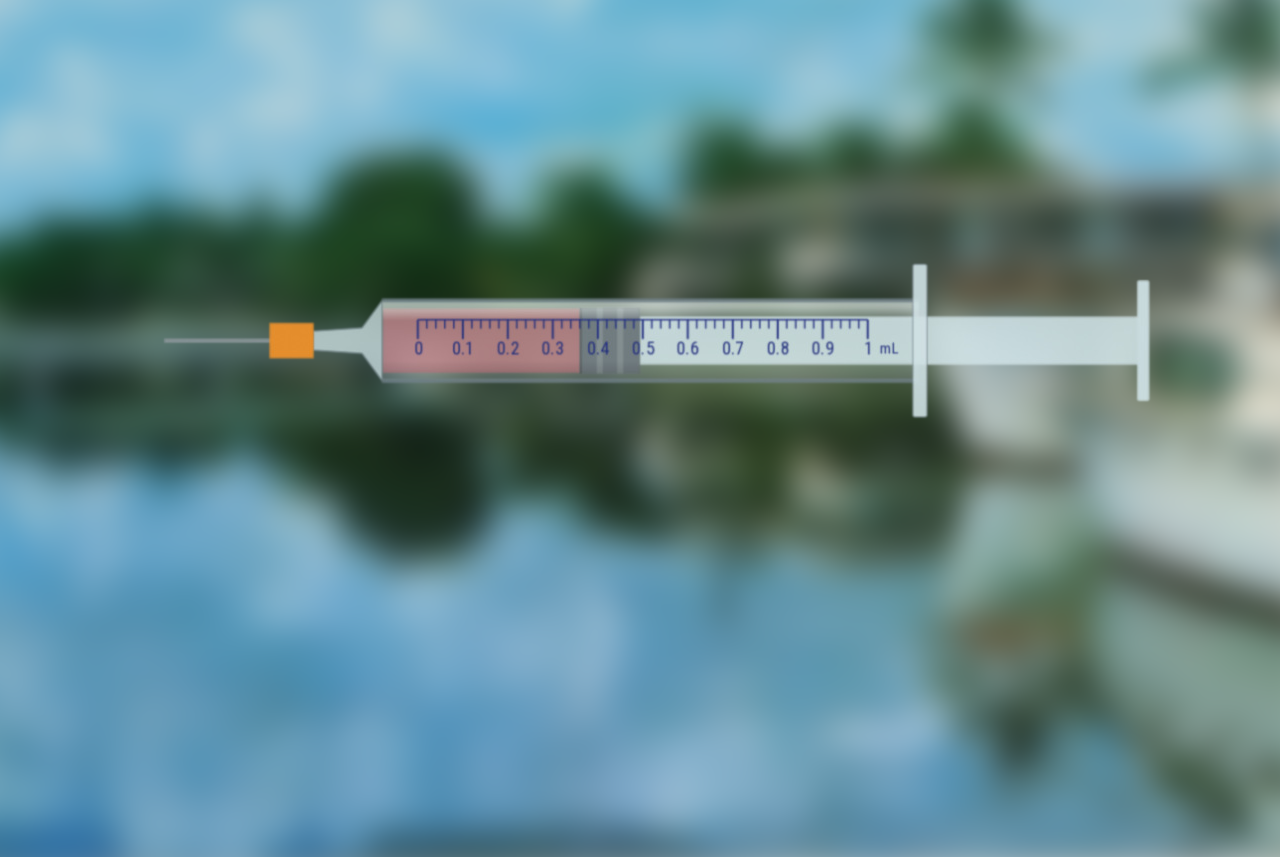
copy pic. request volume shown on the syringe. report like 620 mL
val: 0.36 mL
